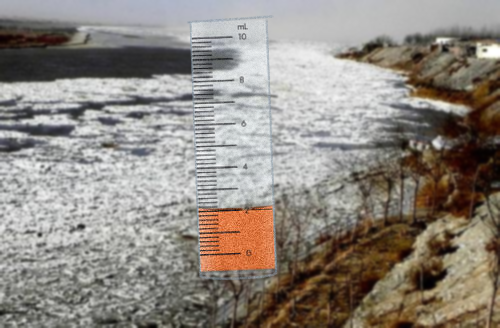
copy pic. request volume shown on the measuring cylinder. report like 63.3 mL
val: 2 mL
